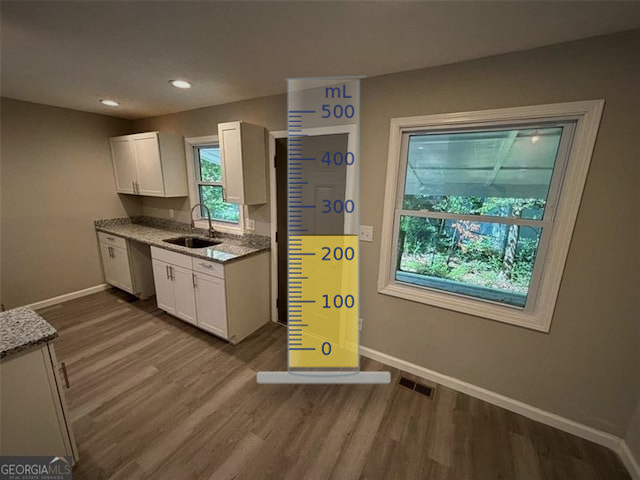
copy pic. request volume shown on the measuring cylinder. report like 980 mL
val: 240 mL
